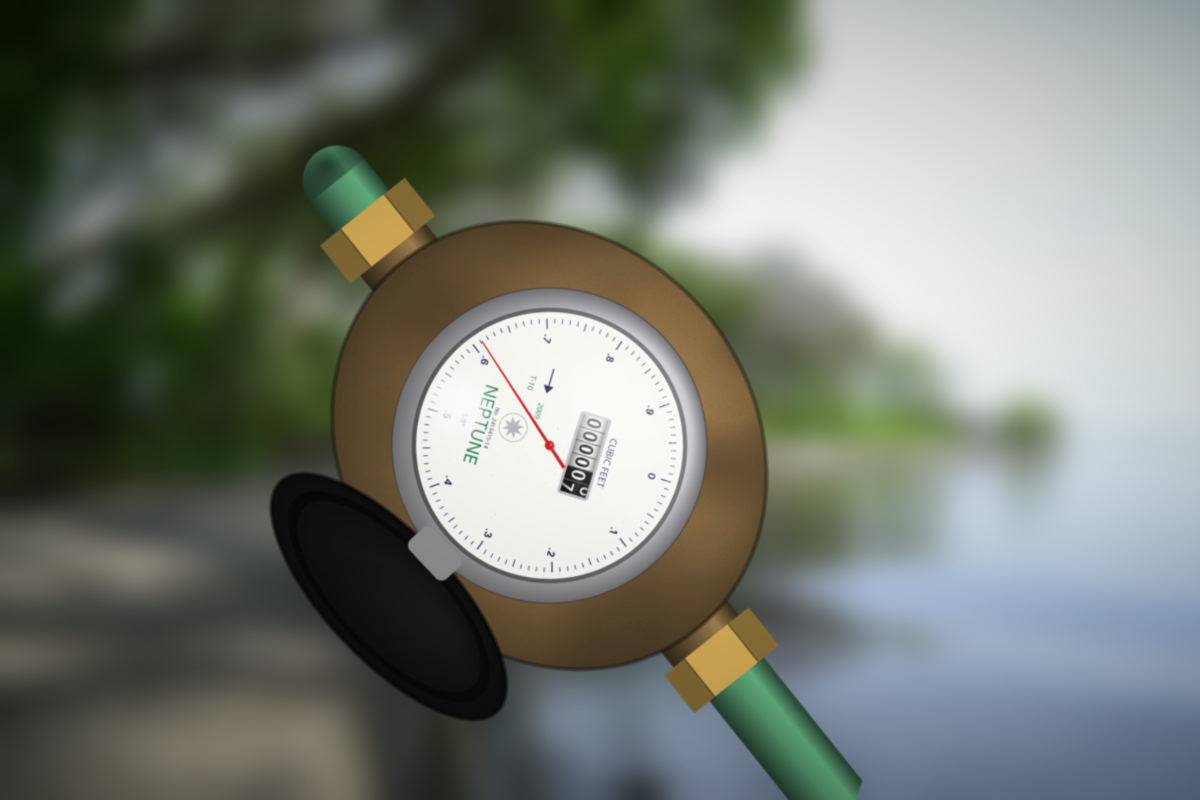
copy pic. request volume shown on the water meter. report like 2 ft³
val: 6.61 ft³
